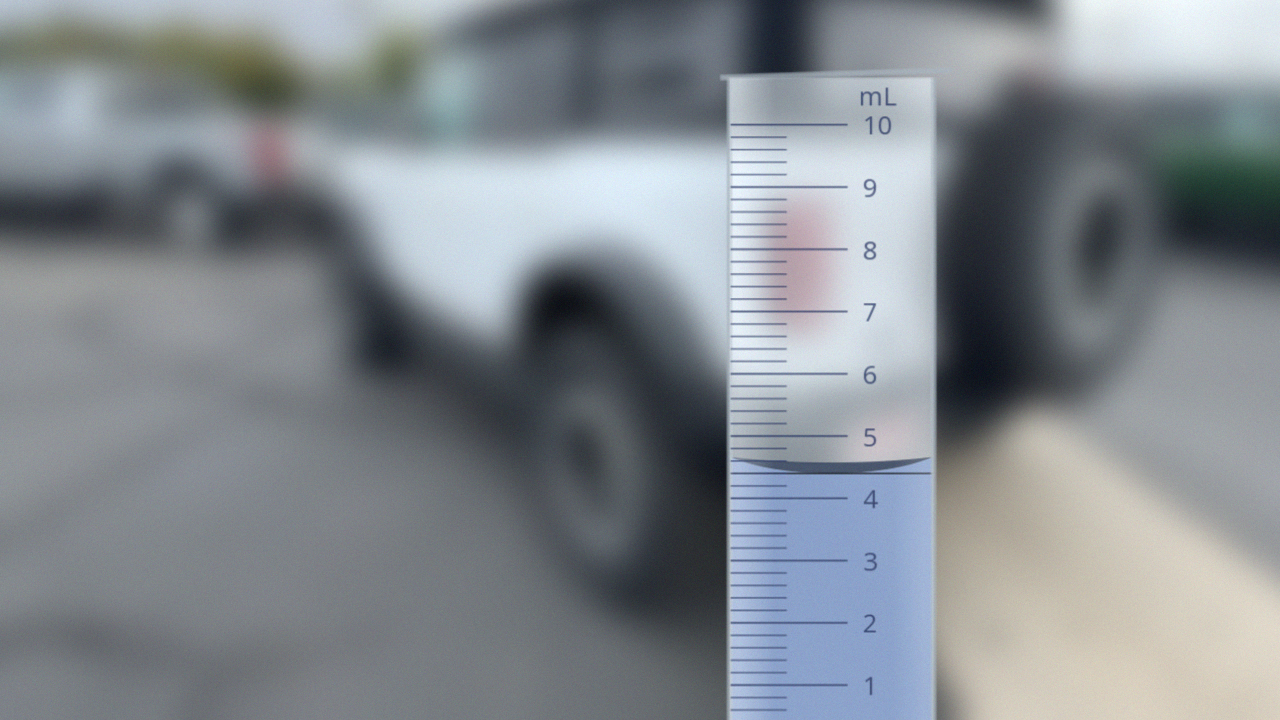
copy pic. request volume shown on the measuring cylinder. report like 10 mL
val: 4.4 mL
